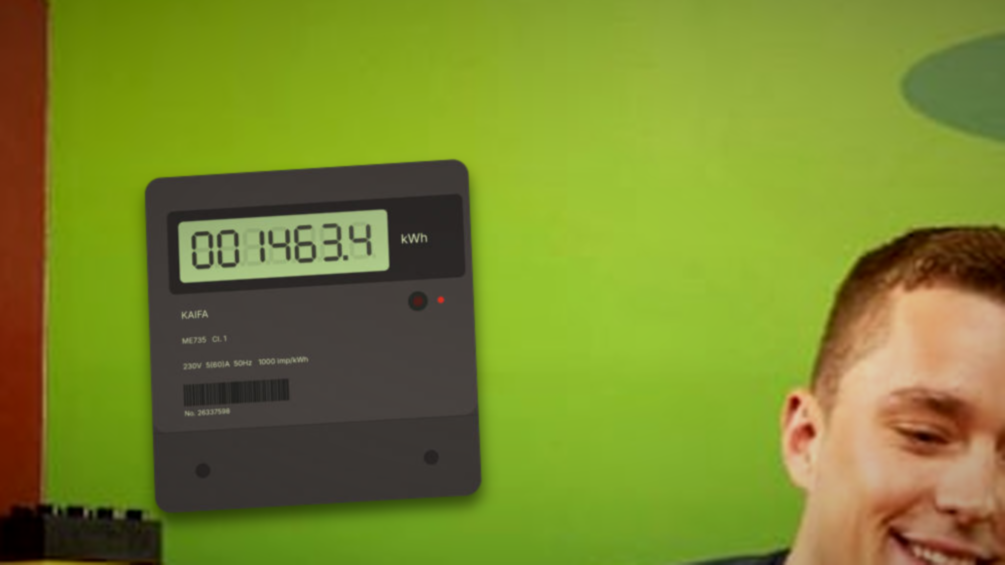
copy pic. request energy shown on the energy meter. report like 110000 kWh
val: 1463.4 kWh
